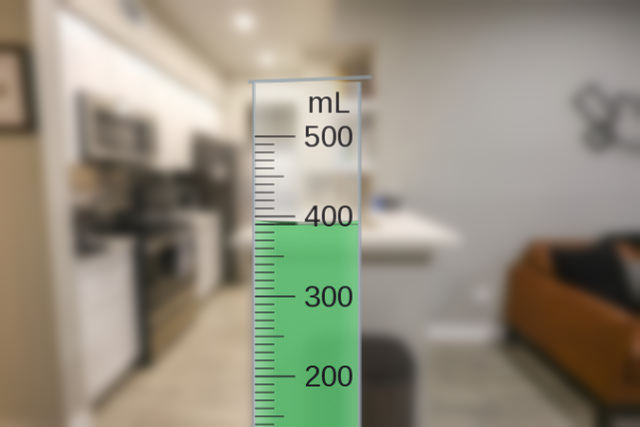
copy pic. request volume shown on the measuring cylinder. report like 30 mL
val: 390 mL
